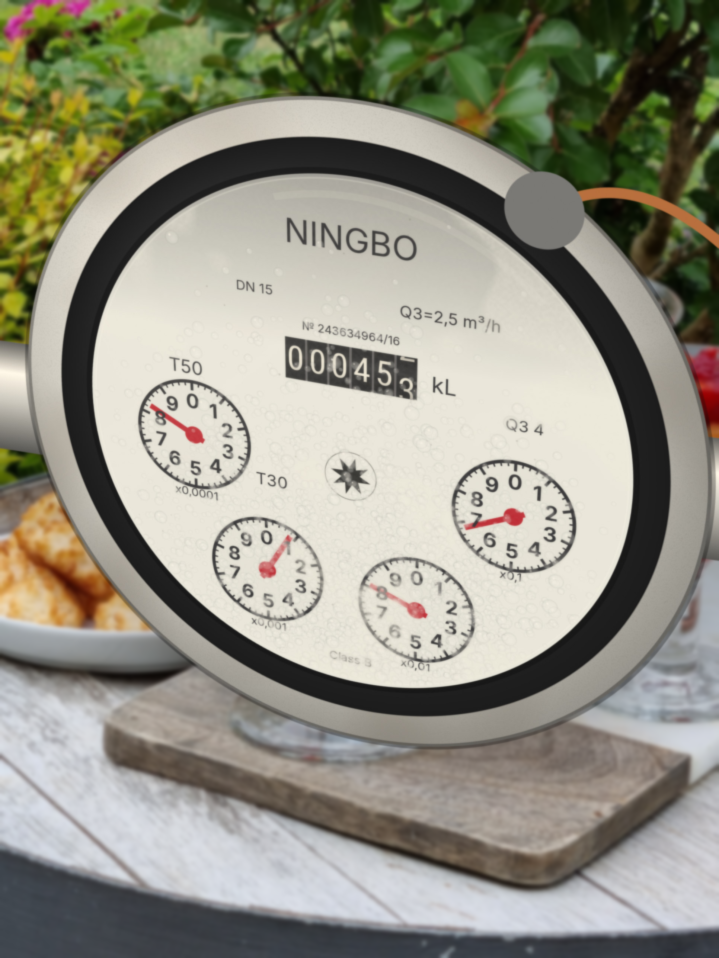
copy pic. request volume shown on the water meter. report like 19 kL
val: 452.6808 kL
